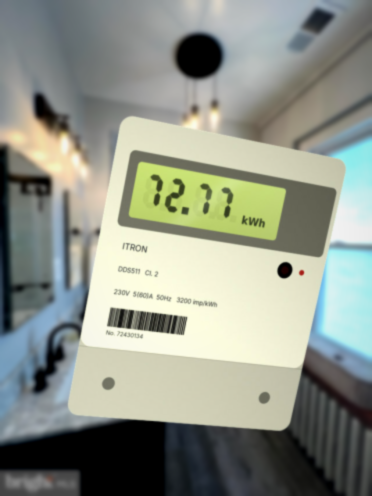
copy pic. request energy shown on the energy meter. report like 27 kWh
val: 72.77 kWh
